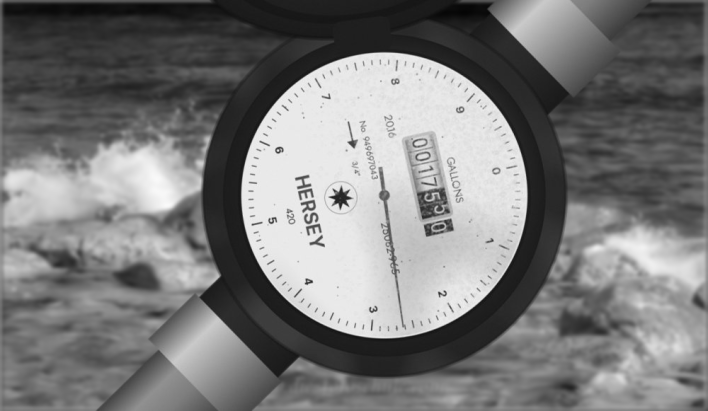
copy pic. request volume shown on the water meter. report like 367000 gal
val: 17552.6 gal
